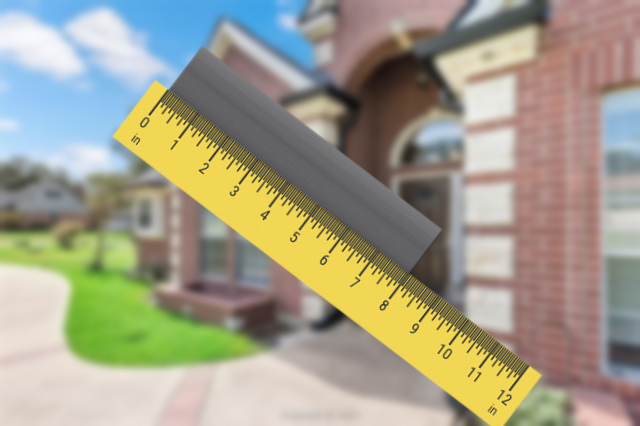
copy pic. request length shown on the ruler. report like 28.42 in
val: 8 in
